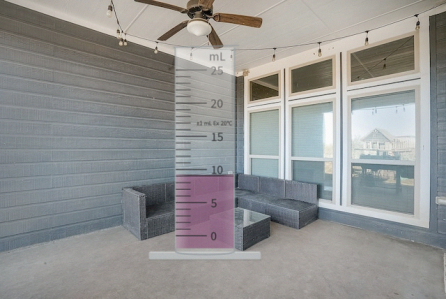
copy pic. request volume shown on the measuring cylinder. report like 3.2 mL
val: 9 mL
